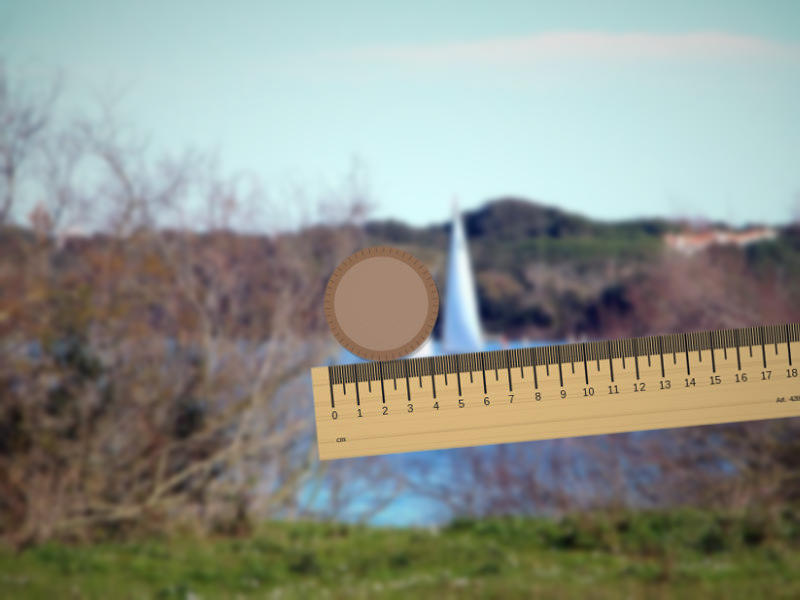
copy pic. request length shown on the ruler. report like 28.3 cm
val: 4.5 cm
